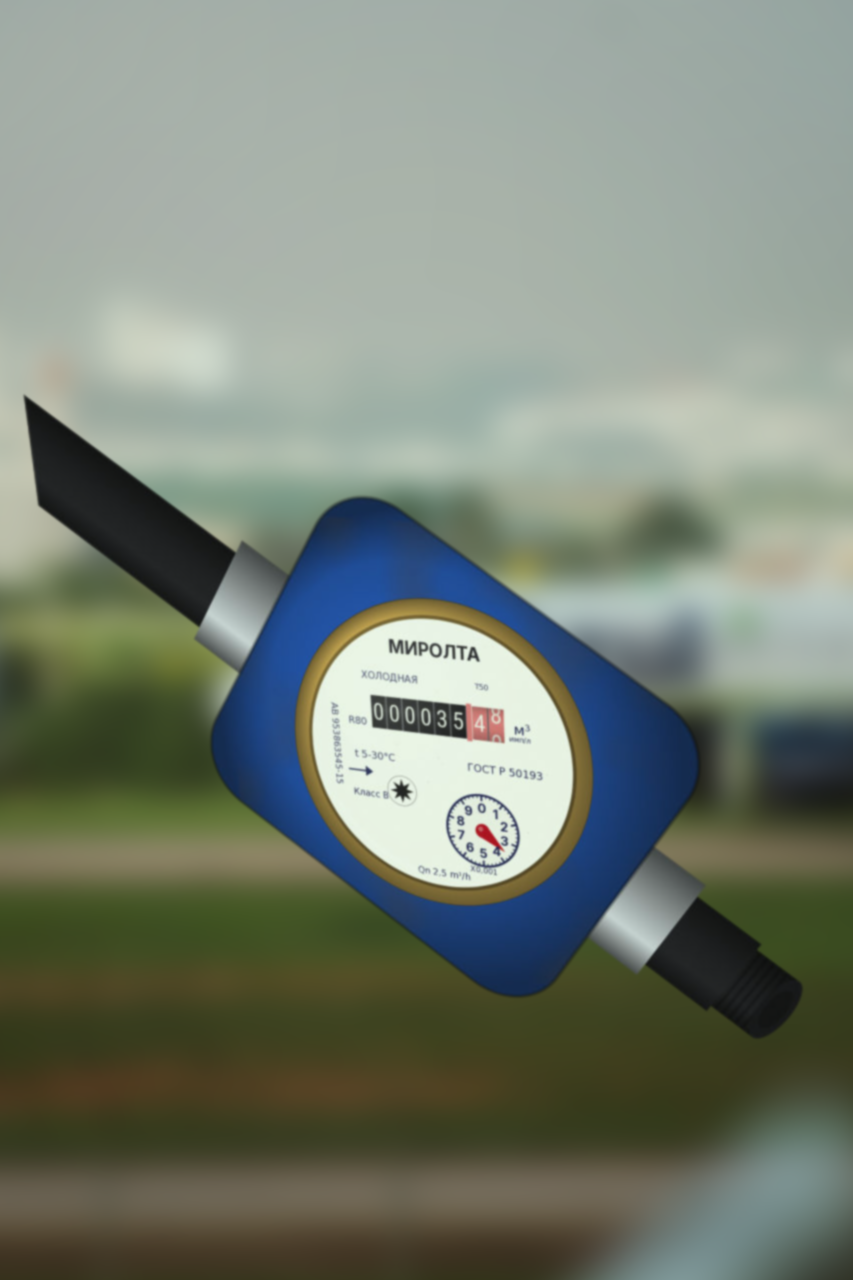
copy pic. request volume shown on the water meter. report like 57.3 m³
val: 35.483 m³
